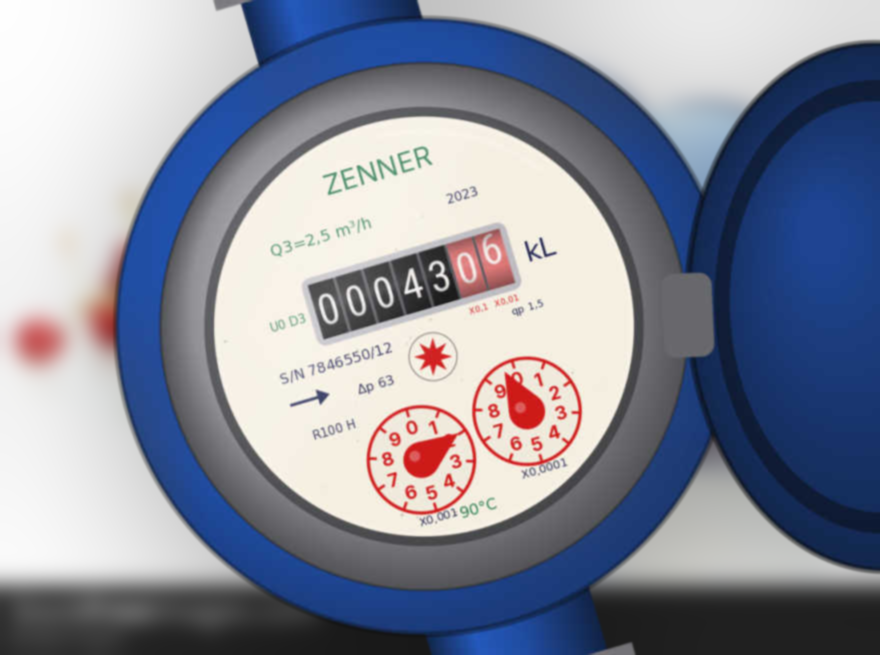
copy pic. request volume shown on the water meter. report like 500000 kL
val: 43.0619 kL
